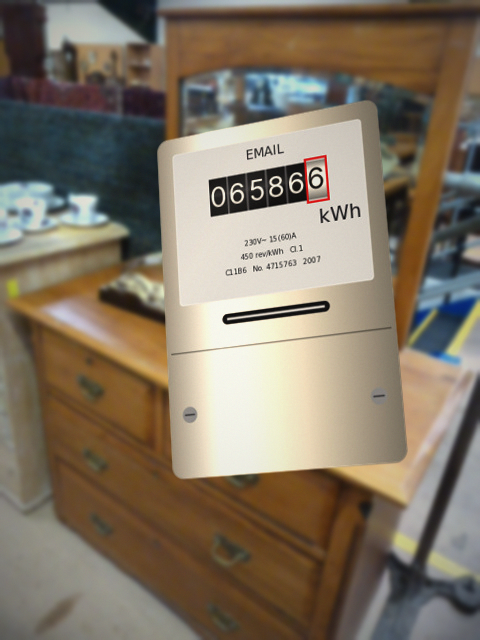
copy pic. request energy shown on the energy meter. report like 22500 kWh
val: 6586.6 kWh
